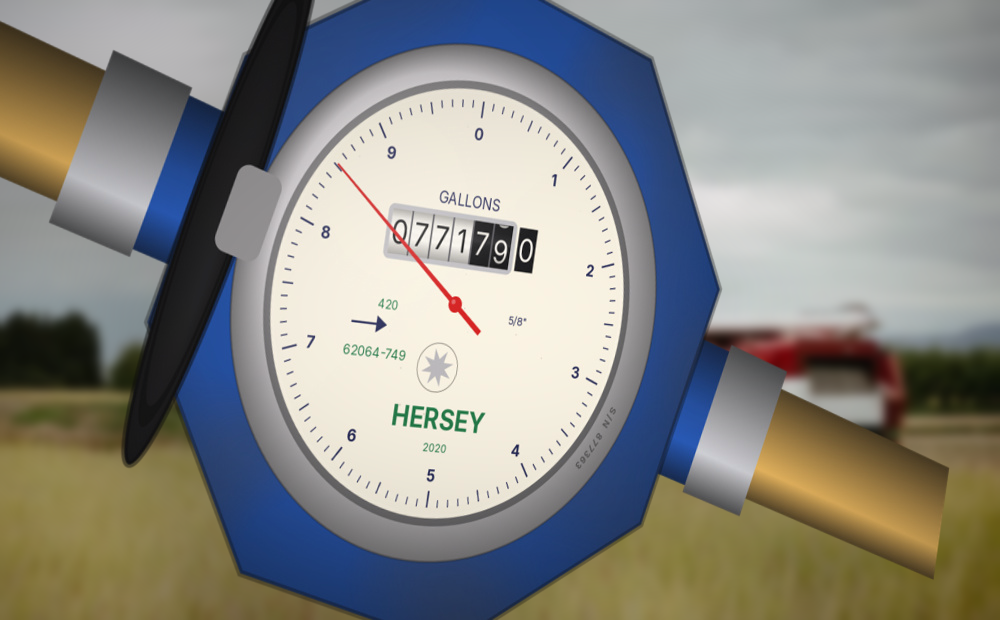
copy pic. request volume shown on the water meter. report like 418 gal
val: 771788.5 gal
